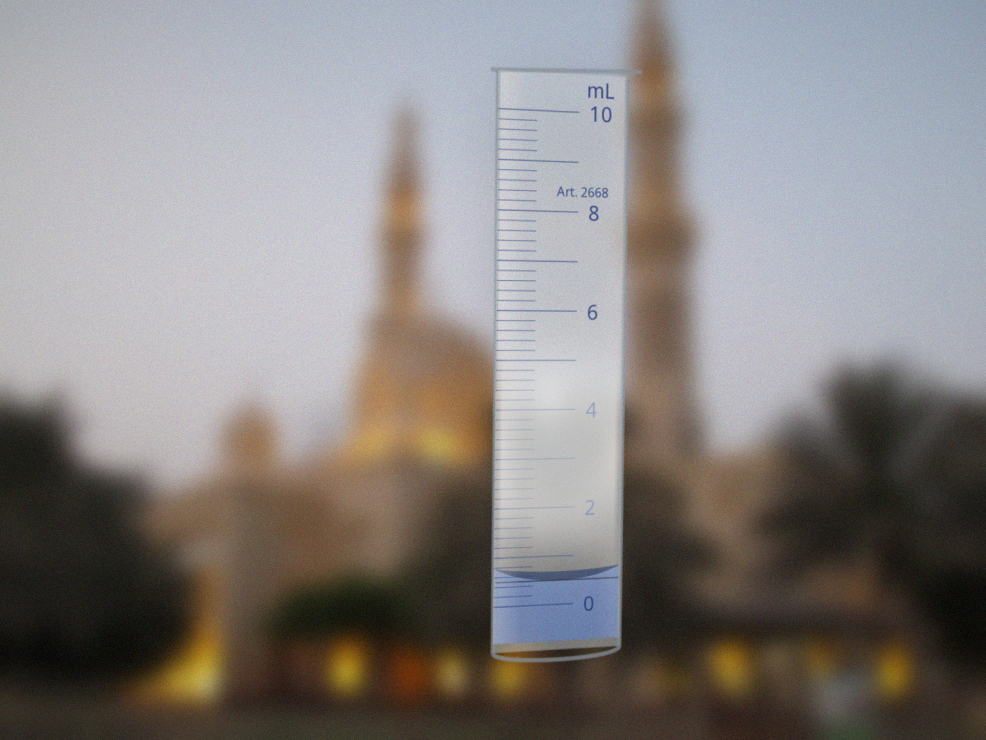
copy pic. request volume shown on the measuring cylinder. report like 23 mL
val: 0.5 mL
